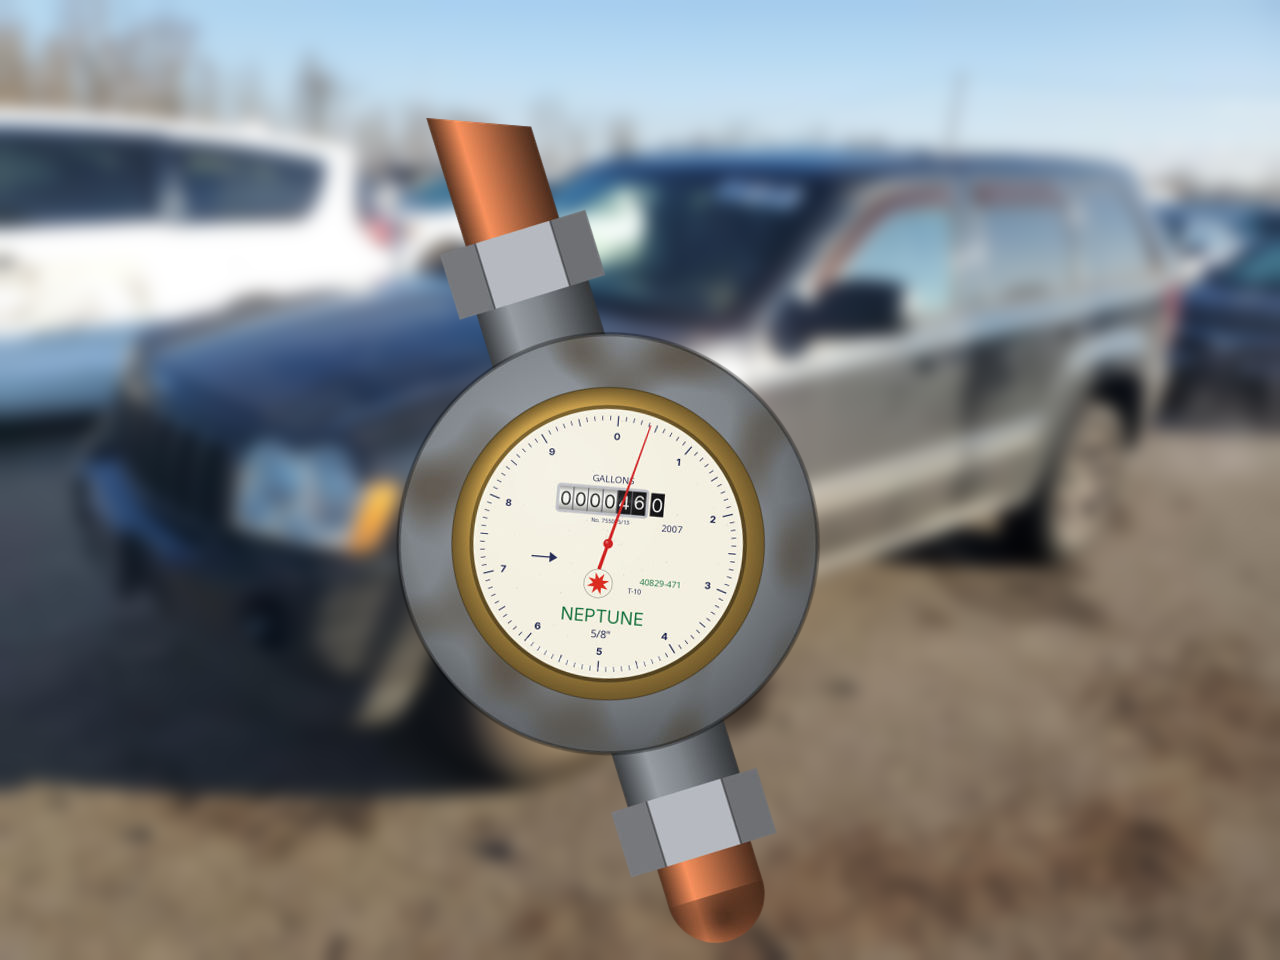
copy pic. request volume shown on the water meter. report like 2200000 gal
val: 460.4 gal
